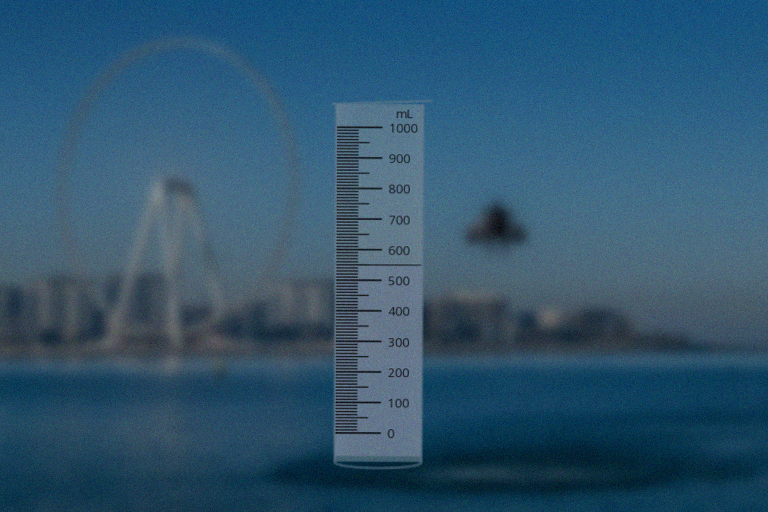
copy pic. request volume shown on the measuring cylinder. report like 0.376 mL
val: 550 mL
